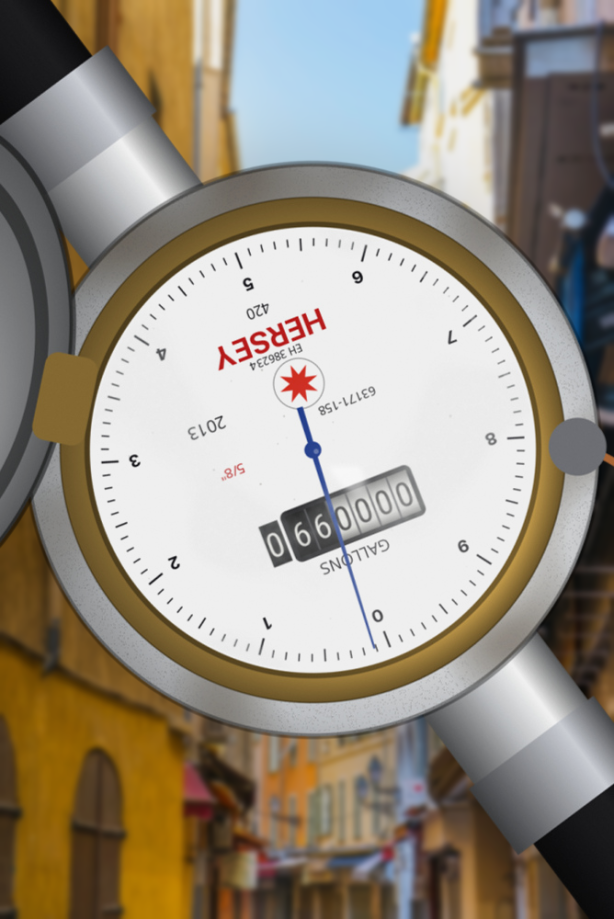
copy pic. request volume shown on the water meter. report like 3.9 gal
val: 990.1 gal
